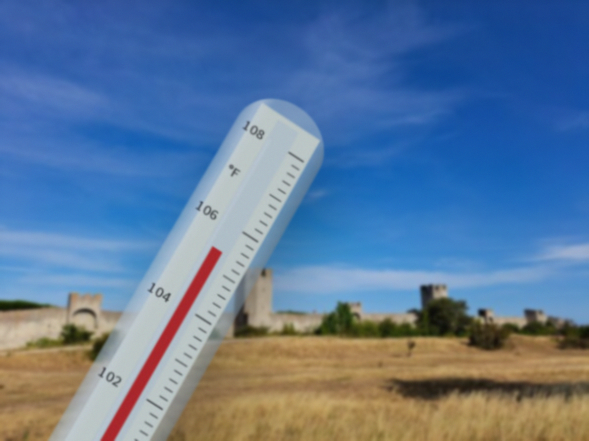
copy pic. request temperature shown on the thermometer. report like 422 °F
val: 105.4 °F
